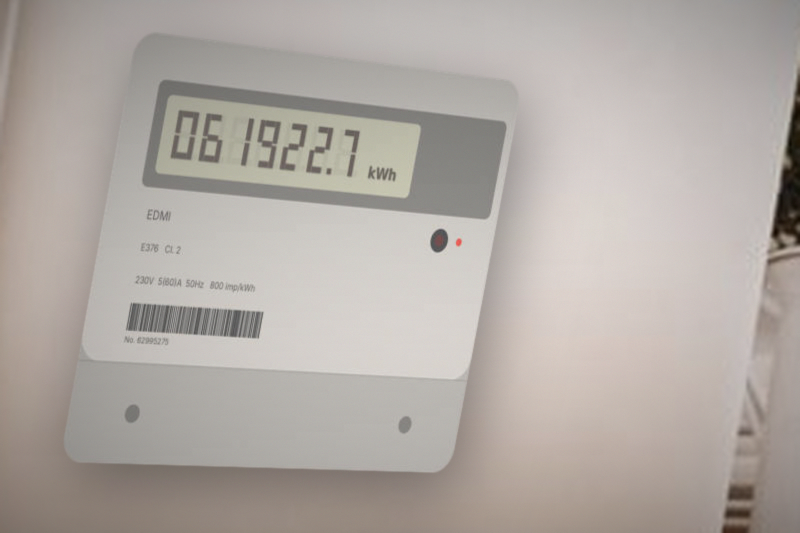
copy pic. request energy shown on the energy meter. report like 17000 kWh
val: 61922.7 kWh
